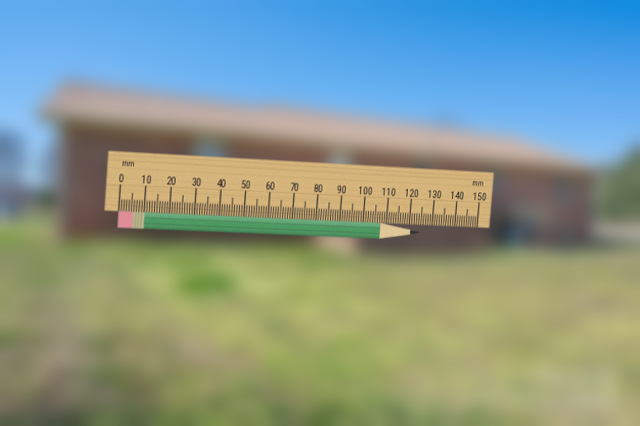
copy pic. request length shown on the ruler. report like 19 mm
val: 125 mm
